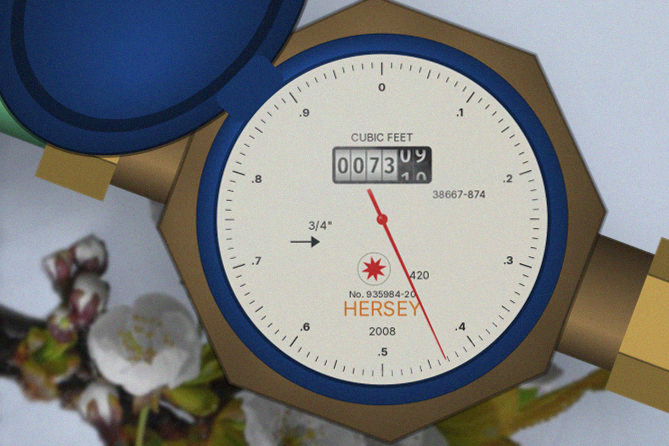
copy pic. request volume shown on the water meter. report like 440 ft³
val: 7309.43 ft³
